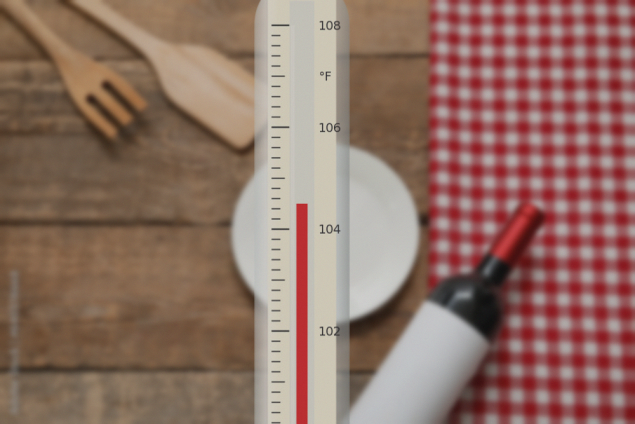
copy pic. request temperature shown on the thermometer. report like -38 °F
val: 104.5 °F
